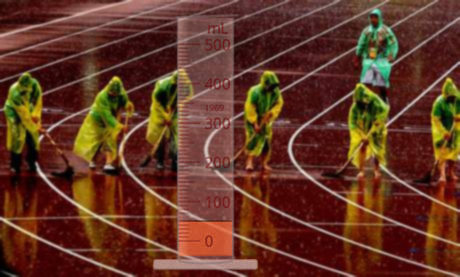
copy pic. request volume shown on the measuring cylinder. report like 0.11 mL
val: 50 mL
